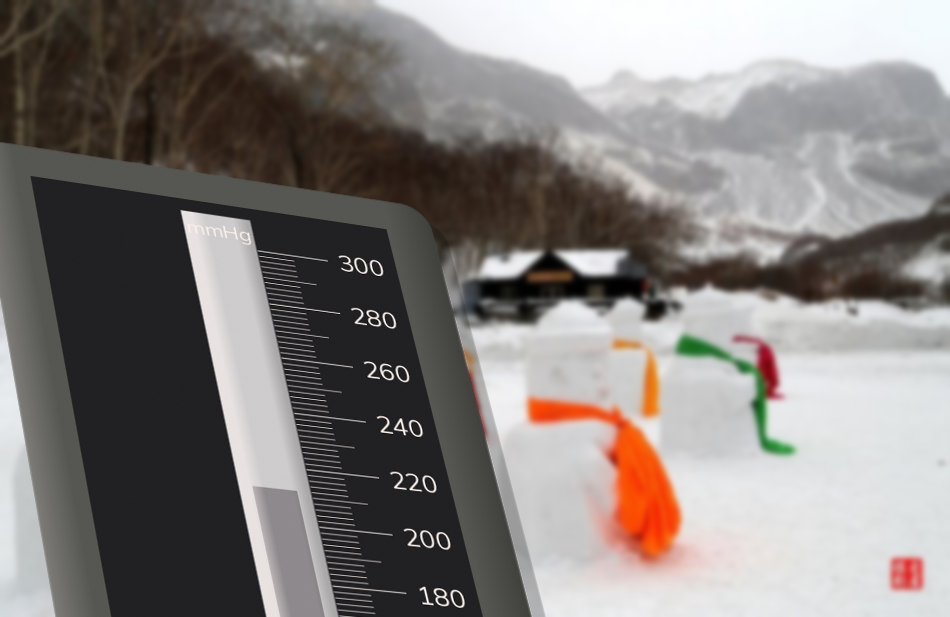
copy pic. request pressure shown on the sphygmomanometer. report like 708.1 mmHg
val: 212 mmHg
